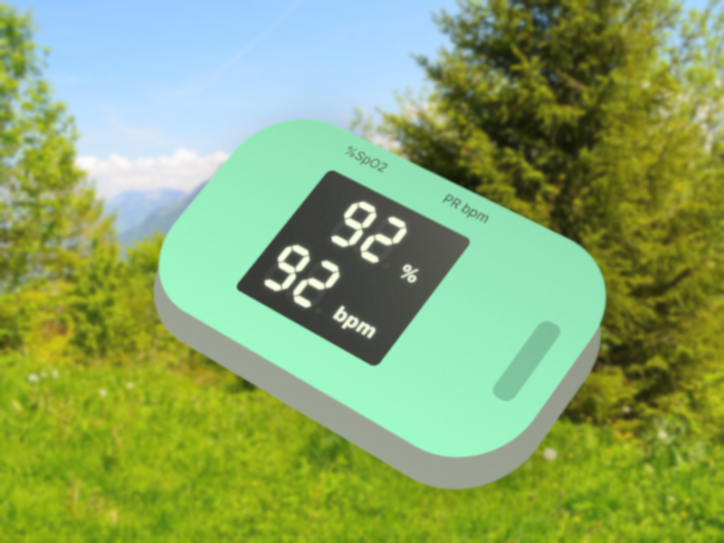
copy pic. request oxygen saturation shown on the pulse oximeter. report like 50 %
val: 92 %
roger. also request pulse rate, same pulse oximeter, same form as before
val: 92 bpm
